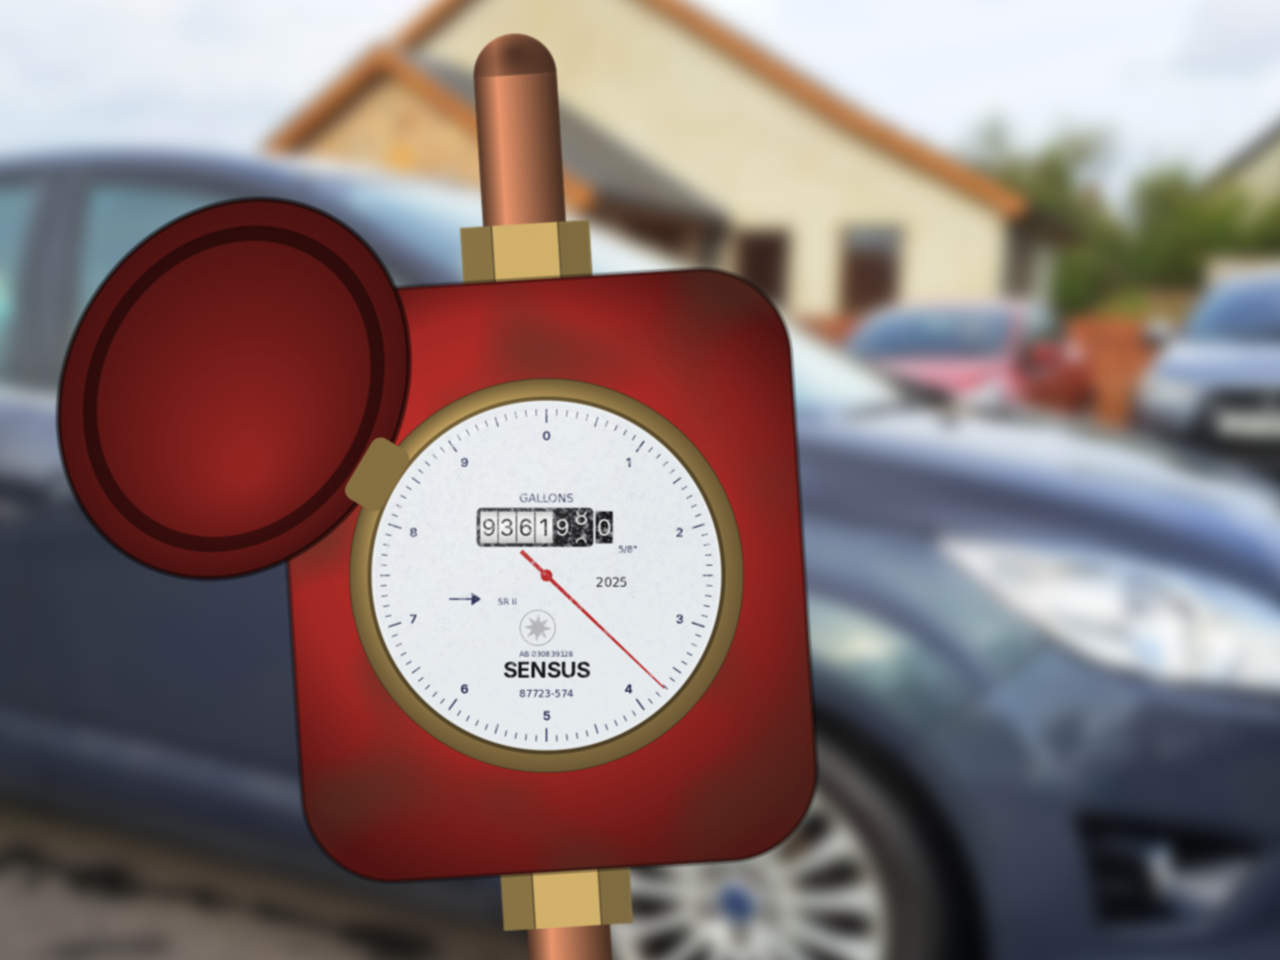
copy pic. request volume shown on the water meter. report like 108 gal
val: 9361983.7 gal
